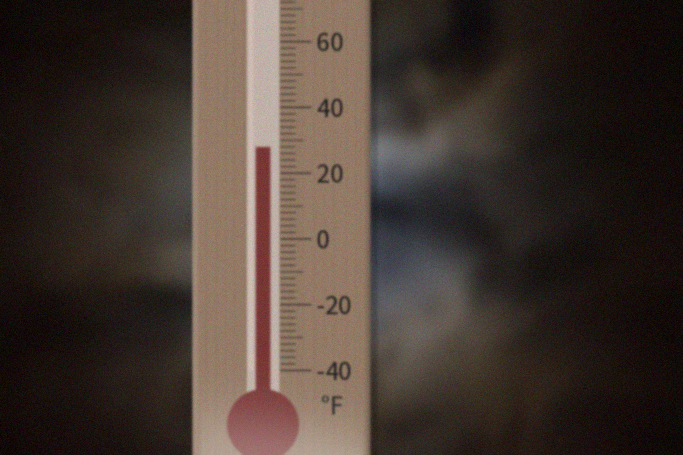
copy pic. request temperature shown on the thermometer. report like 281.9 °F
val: 28 °F
